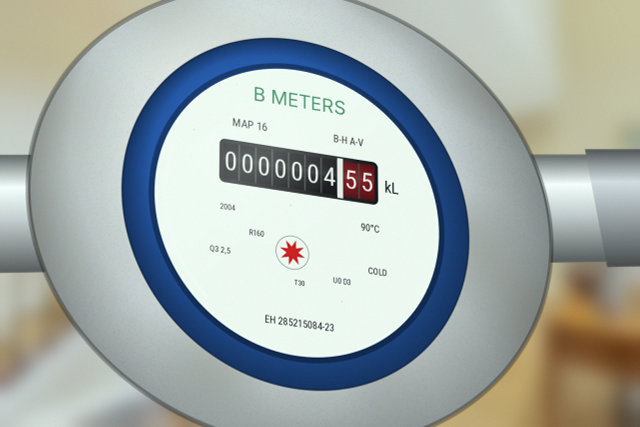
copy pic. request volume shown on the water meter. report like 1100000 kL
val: 4.55 kL
